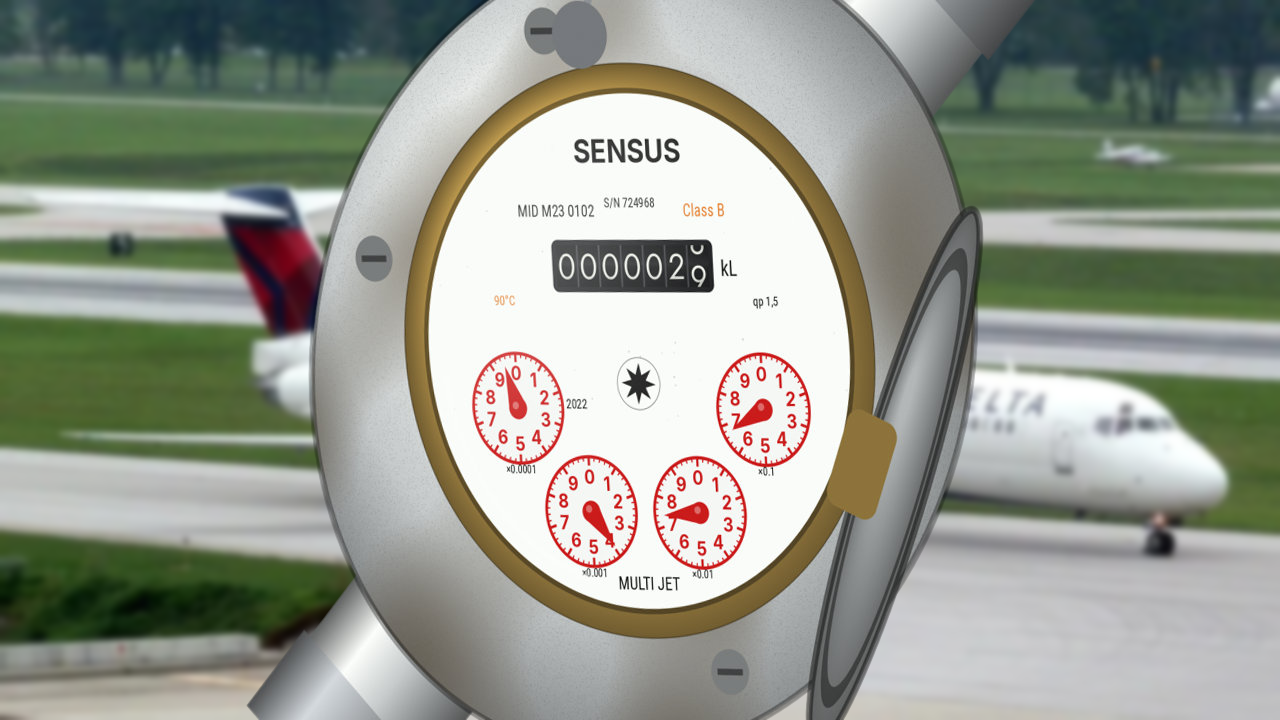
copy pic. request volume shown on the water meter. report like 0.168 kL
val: 28.6739 kL
